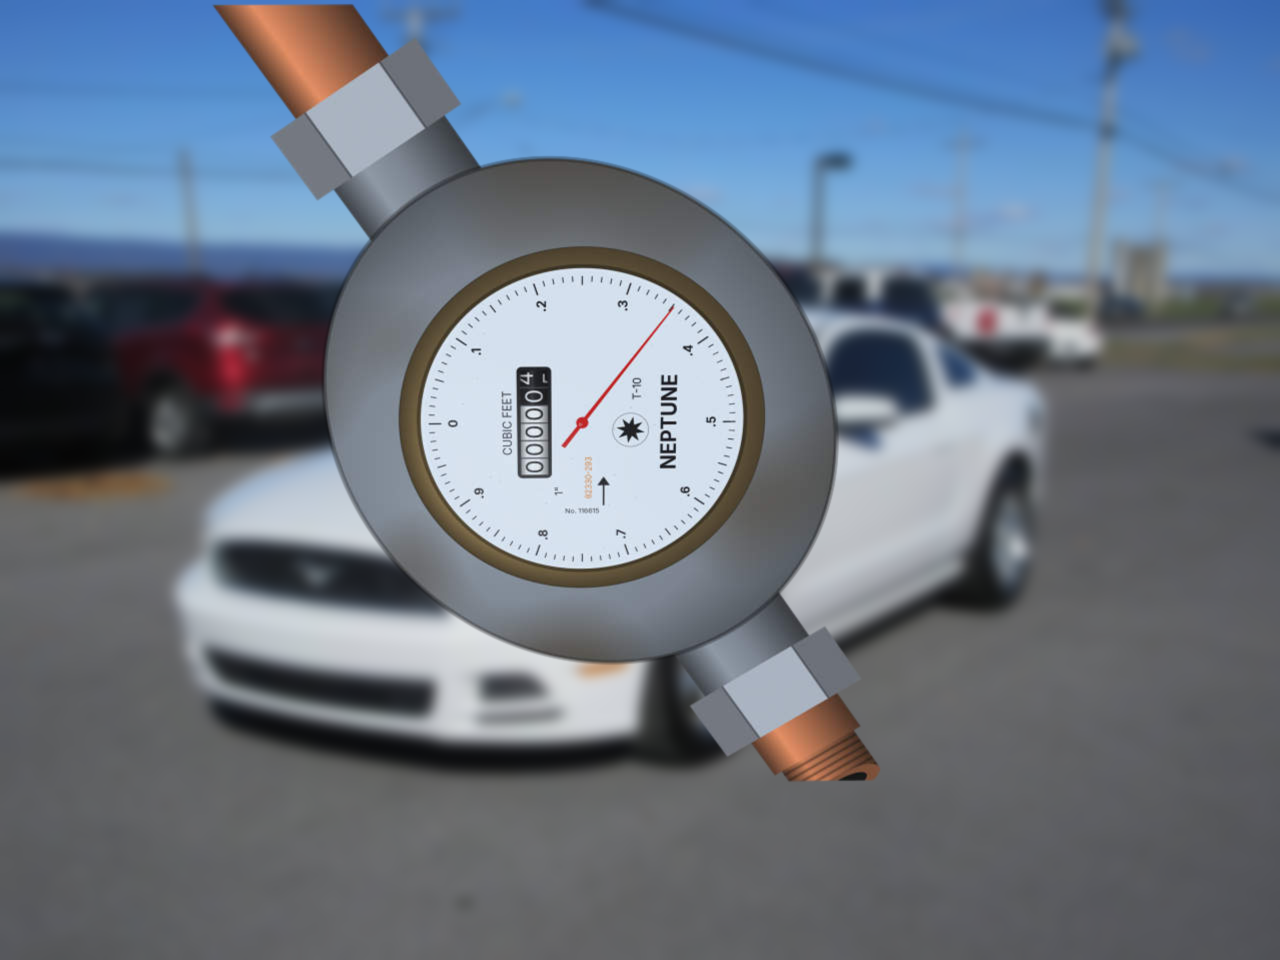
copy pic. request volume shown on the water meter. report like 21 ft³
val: 4.35 ft³
